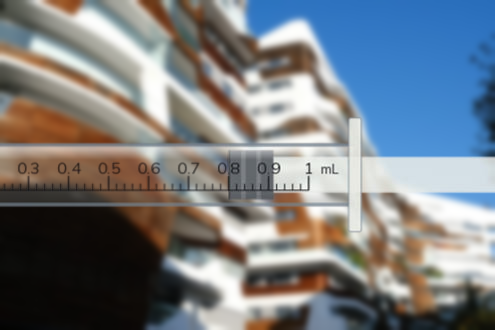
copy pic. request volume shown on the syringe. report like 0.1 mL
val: 0.8 mL
